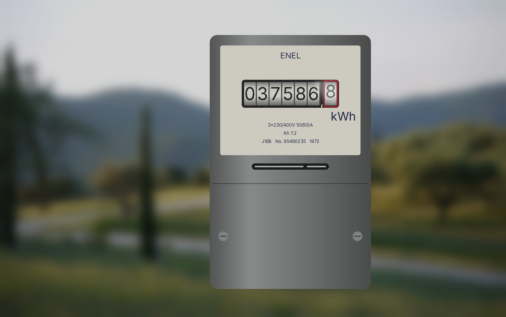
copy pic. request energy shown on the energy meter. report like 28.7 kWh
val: 37586.8 kWh
